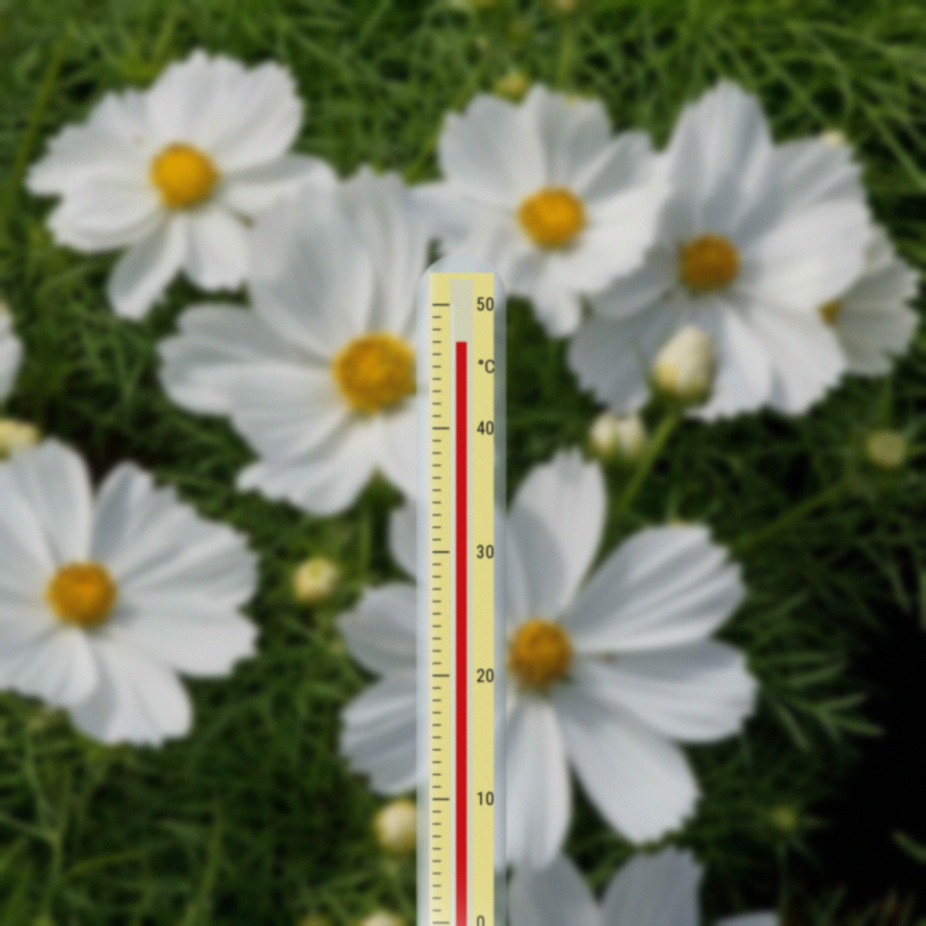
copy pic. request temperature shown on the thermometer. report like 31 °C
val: 47 °C
